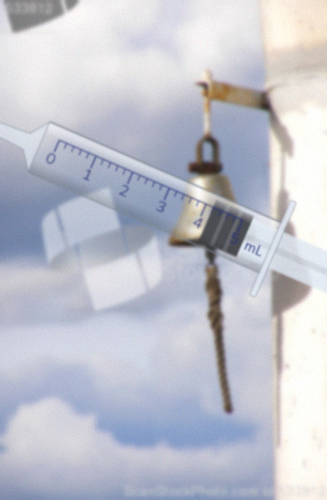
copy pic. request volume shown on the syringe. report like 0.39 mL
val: 4.2 mL
